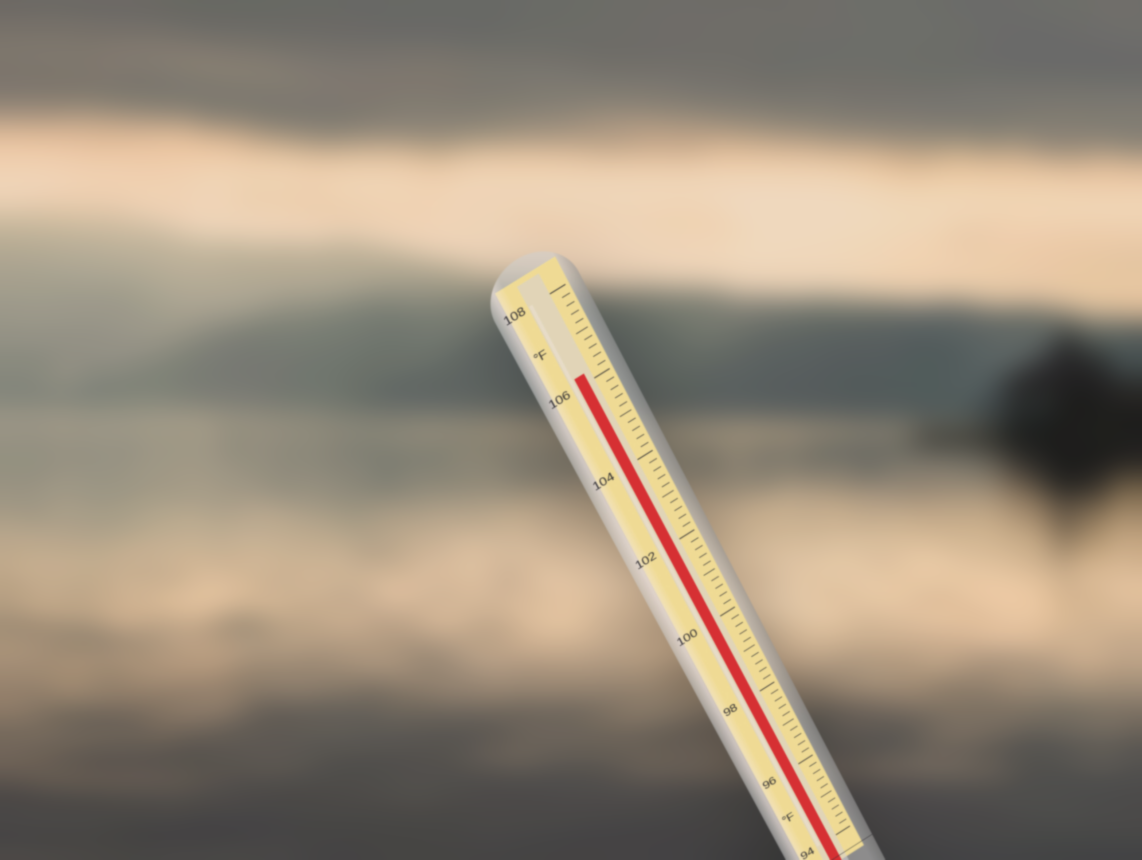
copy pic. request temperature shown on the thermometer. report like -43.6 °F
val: 106.2 °F
